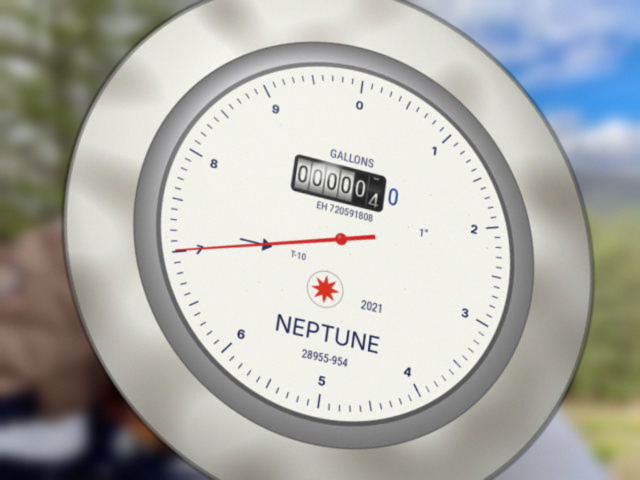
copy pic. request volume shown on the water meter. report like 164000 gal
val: 37.0 gal
